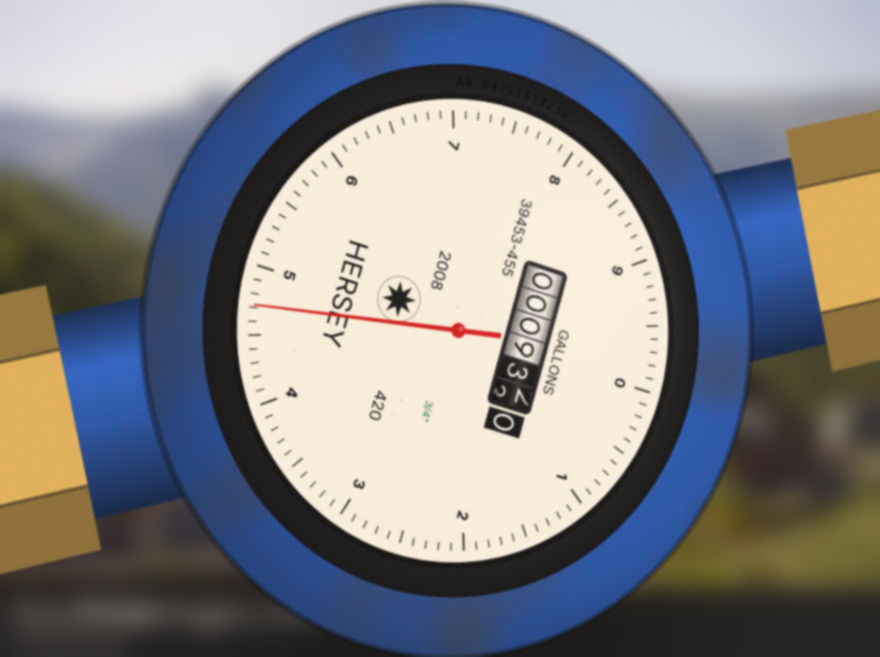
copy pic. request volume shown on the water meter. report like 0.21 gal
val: 9324.7 gal
